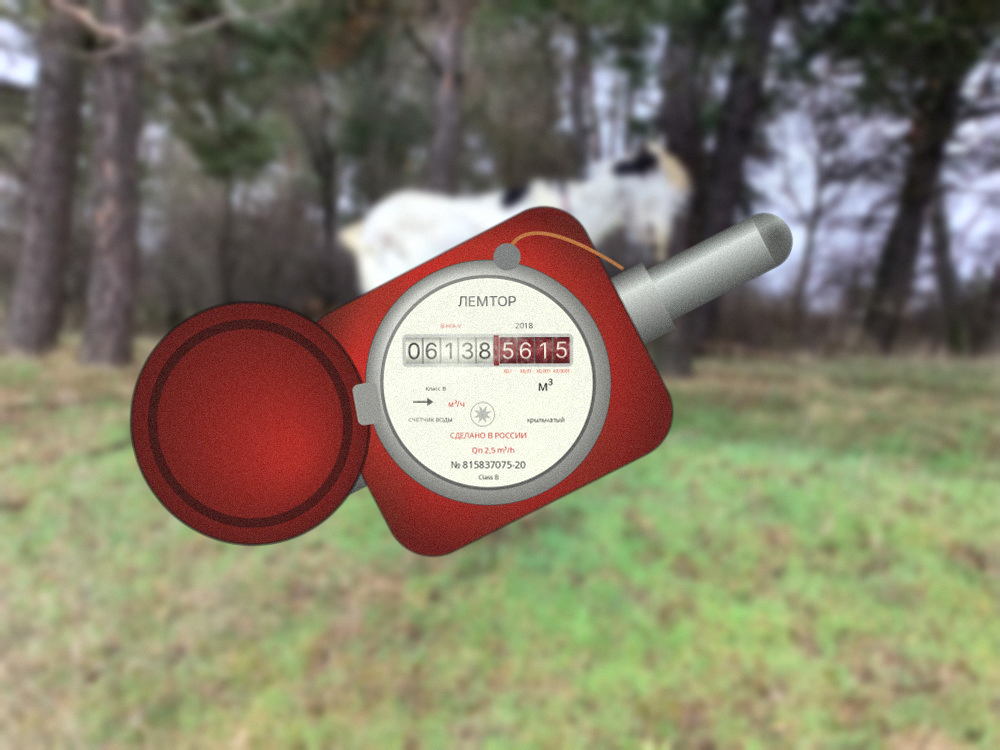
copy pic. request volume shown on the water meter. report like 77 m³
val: 6138.5615 m³
